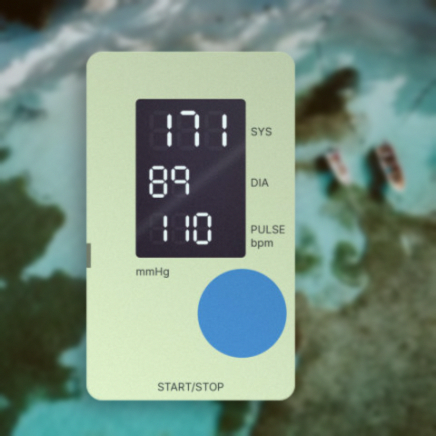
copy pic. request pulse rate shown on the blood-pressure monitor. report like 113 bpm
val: 110 bpm
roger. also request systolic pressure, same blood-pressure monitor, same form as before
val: 171 mmHg
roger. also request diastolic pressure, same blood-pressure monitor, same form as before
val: 89 mmHg
